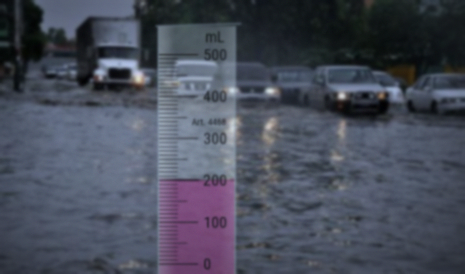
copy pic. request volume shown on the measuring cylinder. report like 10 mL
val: 200 mL
